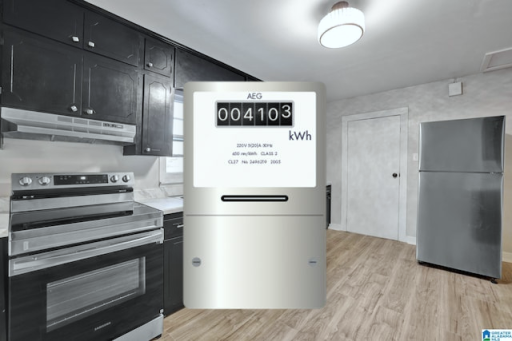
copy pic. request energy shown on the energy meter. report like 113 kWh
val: 4103 kWh
